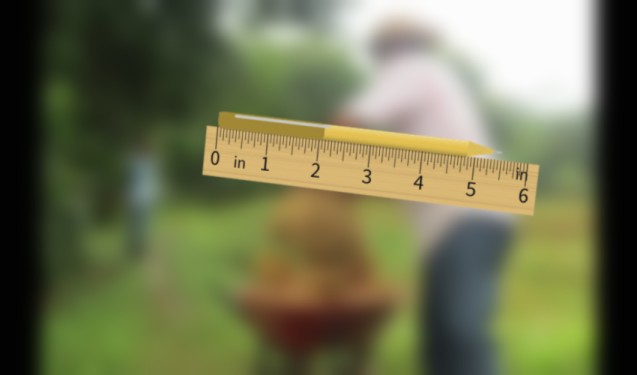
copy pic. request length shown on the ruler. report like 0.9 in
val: 5.5 in
